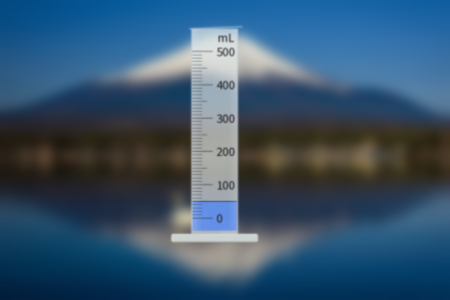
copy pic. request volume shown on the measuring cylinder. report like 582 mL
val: 50 mL
